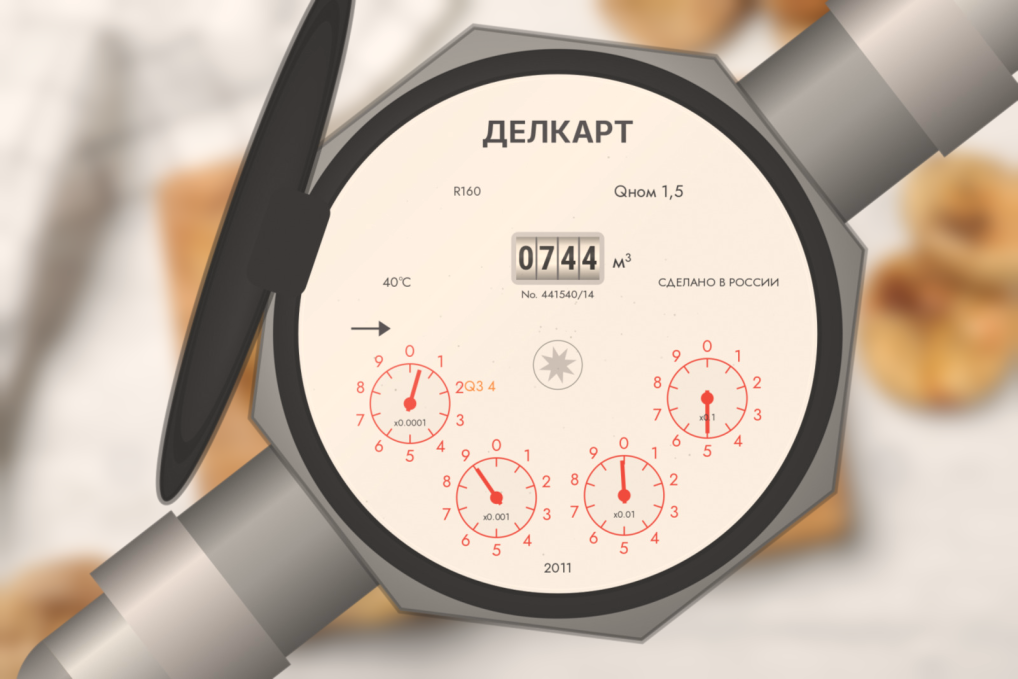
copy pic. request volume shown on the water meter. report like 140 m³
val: 744.4990 m³
